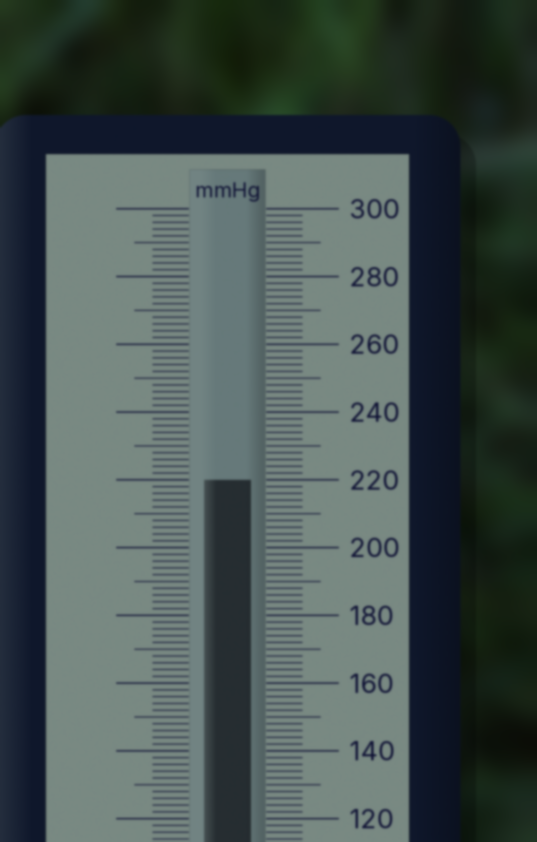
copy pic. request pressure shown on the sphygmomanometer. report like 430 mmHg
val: 220 mmHg
